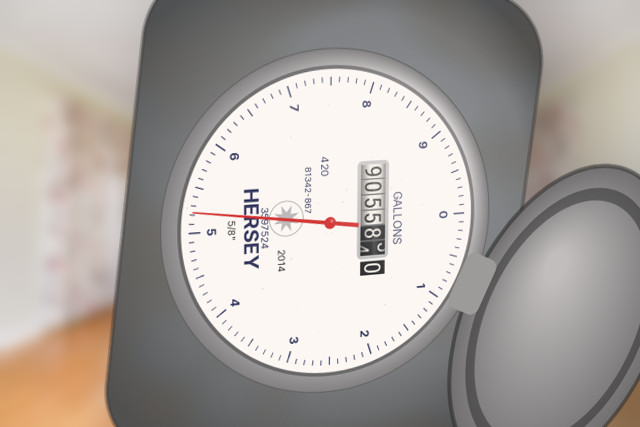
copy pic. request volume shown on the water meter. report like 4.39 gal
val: 9055835.2 gal
